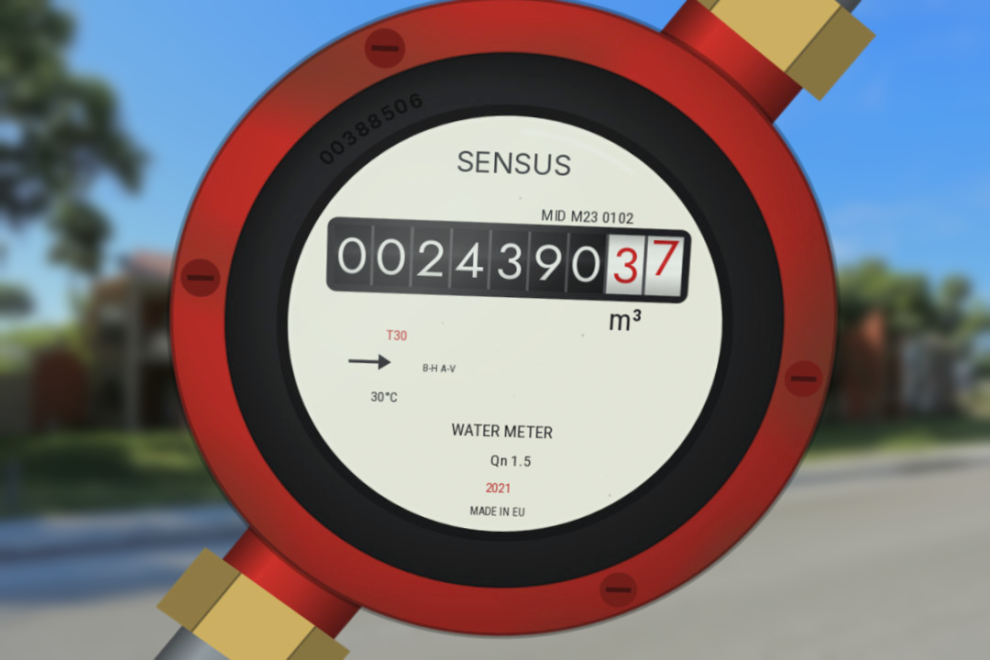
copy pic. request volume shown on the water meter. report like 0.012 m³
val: 24390.37 m³
